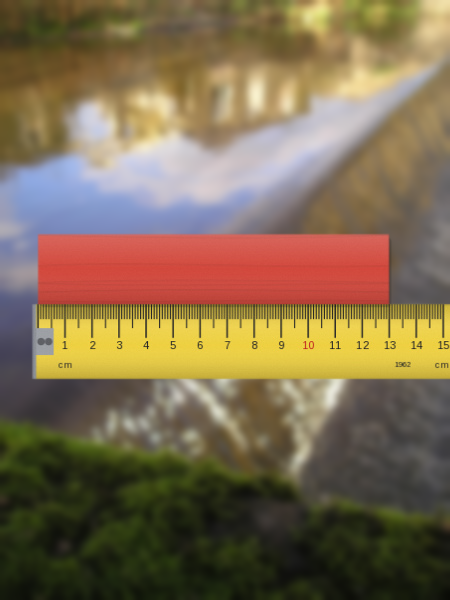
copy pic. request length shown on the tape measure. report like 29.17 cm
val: 13 cm
